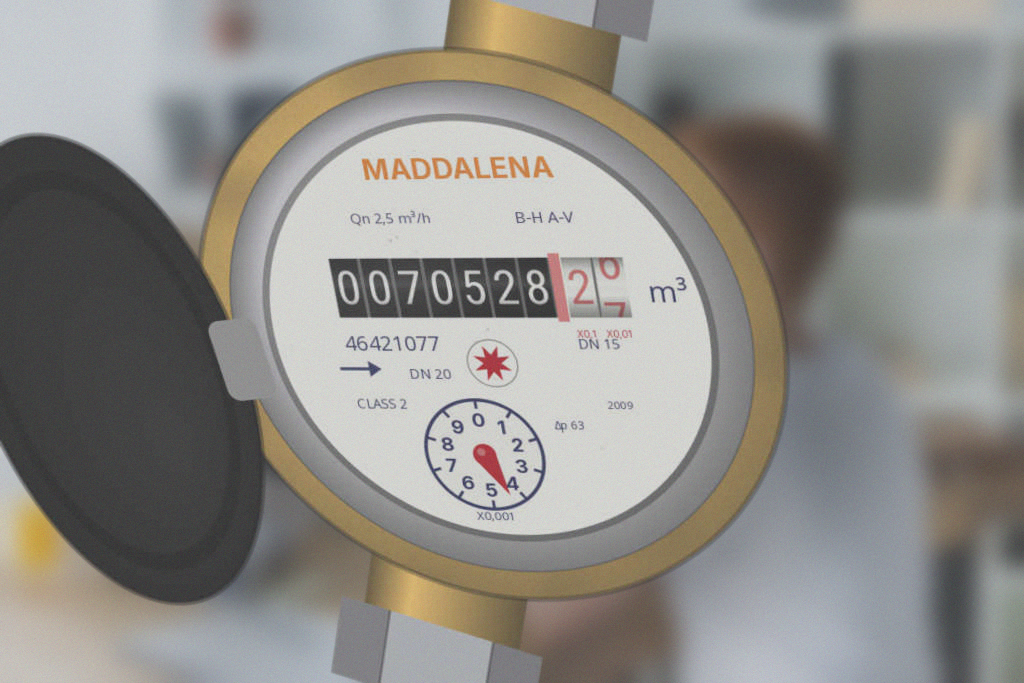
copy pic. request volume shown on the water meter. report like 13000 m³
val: 70528.264 m³
